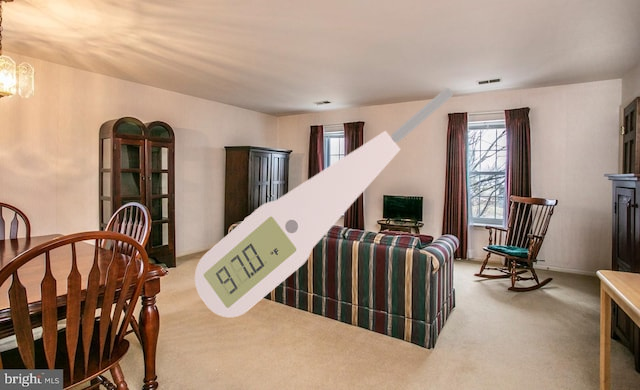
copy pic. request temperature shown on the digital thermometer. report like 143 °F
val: 97.0 °F
